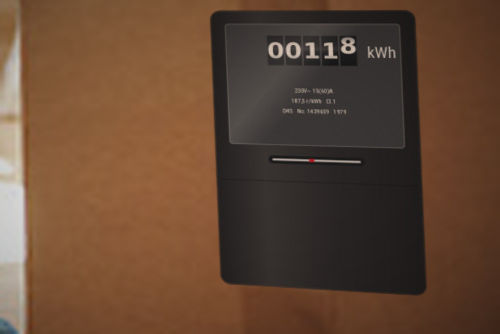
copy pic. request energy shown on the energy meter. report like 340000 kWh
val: 118 kWh
